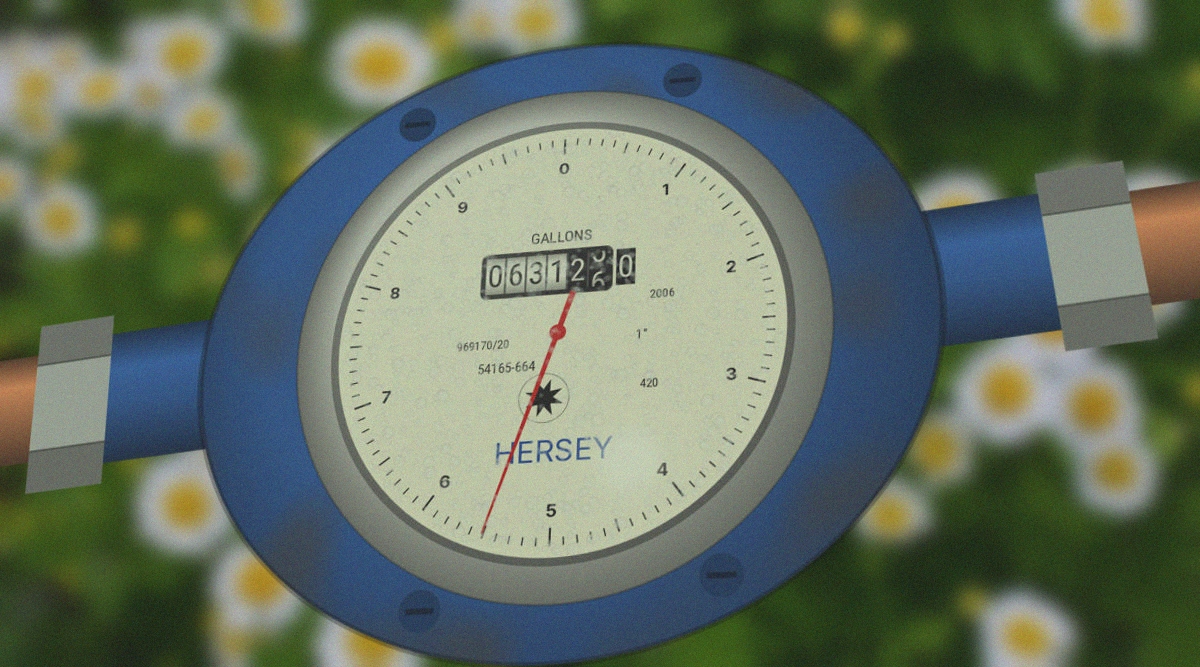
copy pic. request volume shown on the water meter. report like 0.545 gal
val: 631255.5 gal
